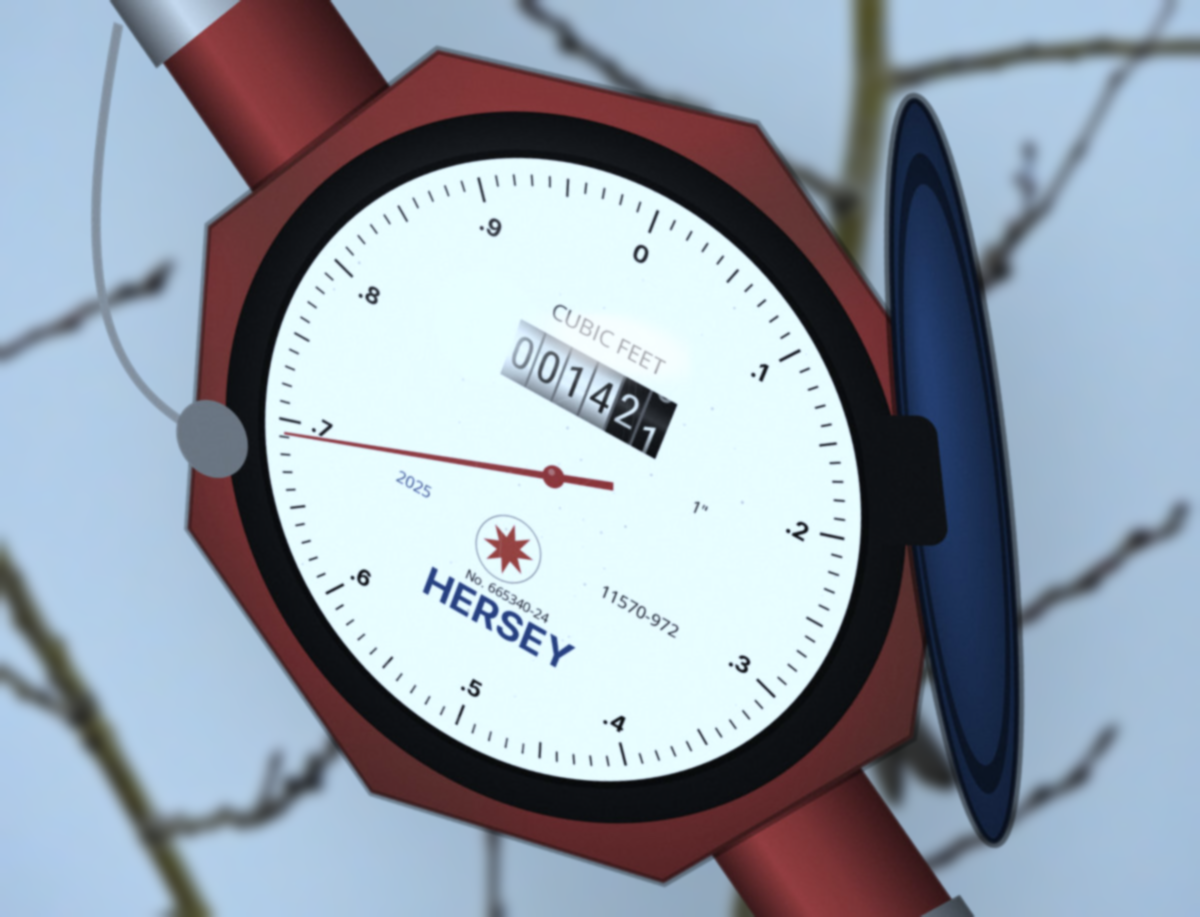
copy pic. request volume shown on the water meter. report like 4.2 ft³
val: 1420.69 ft³
